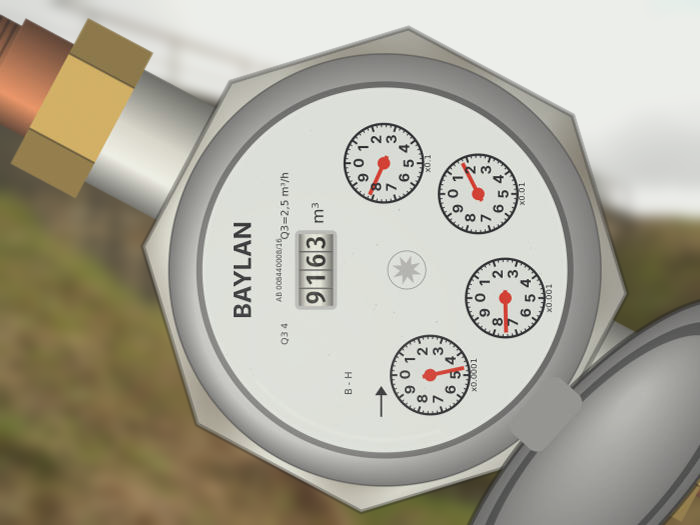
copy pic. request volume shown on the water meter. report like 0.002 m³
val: 9163.8174 m³
